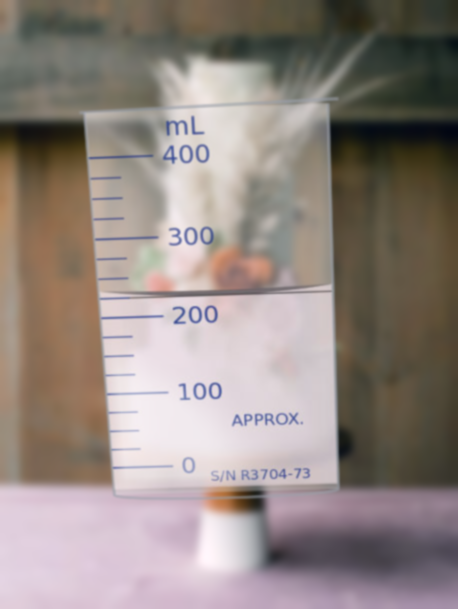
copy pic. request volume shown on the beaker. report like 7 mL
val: 225 mL
